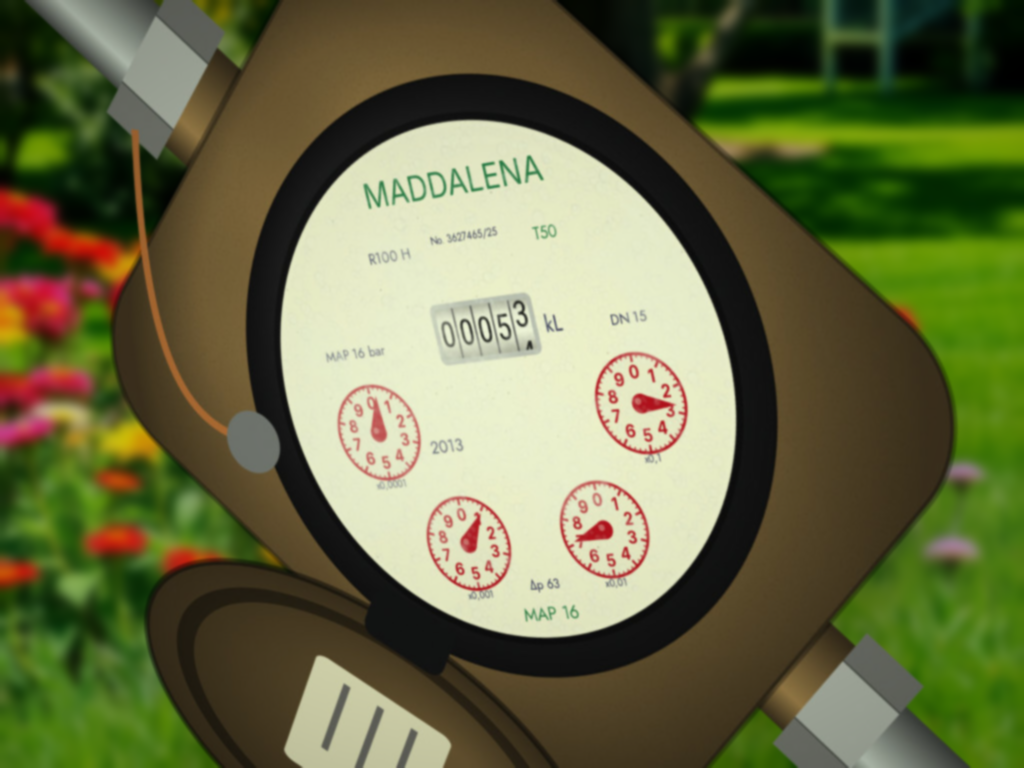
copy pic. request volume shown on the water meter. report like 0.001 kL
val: 53.2710 kL
